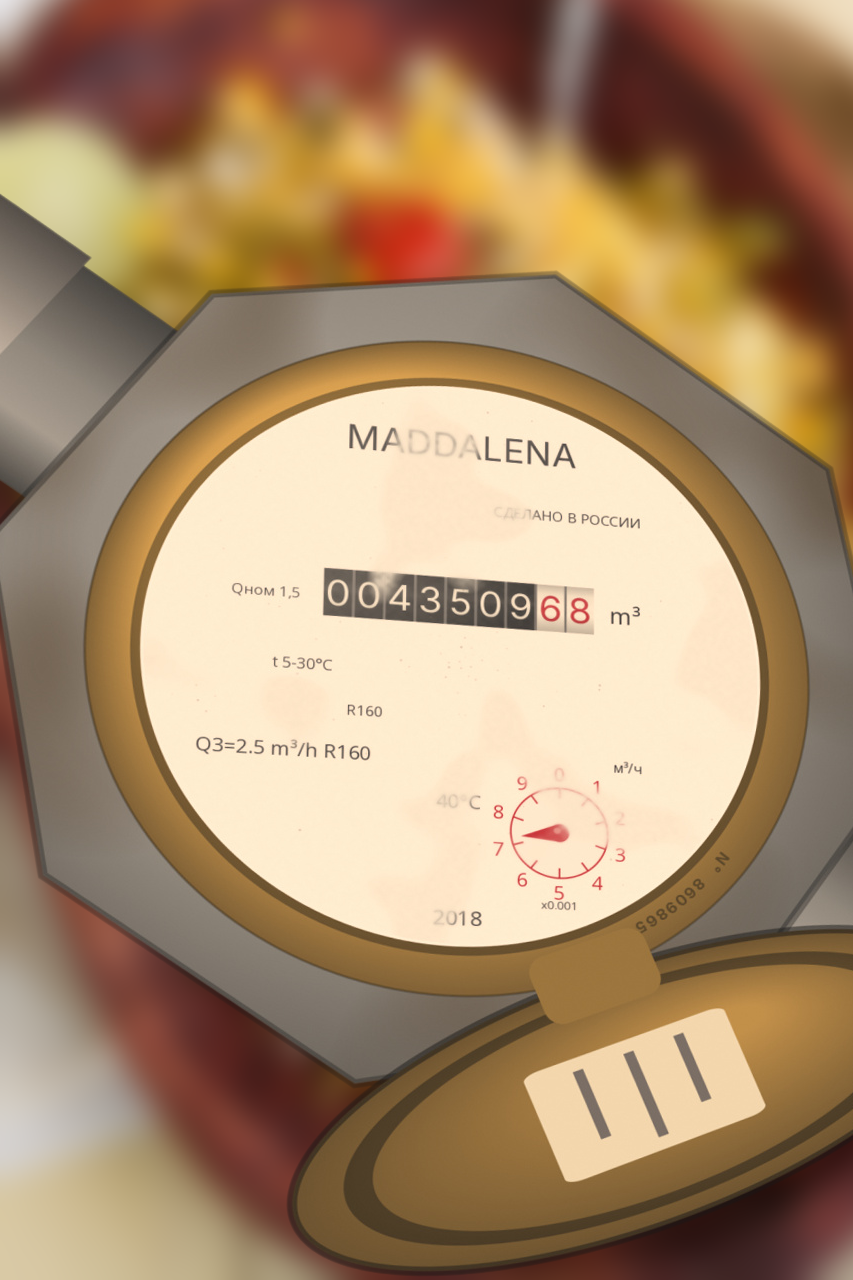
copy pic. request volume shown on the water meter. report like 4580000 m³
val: 43509.687 m³
